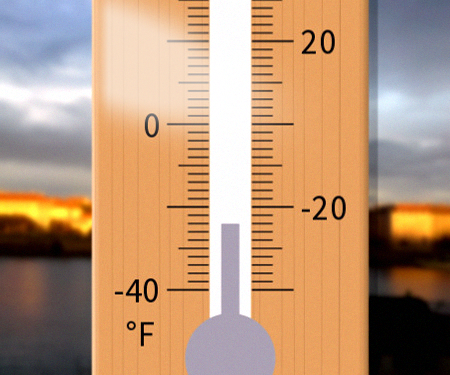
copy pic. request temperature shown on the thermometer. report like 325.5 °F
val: -24 °F
